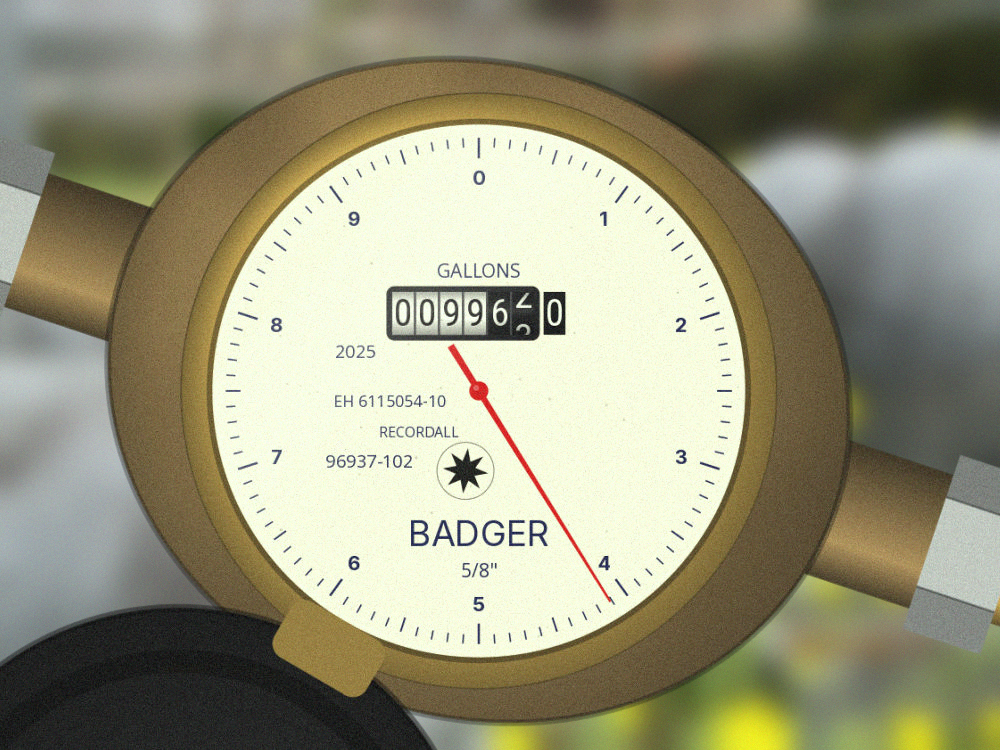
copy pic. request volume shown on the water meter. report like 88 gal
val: 99624.1 gal
